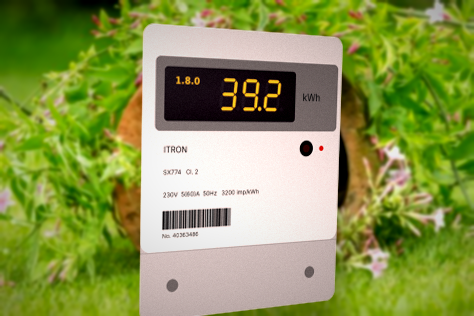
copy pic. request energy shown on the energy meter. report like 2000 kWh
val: 39.2 kWh
